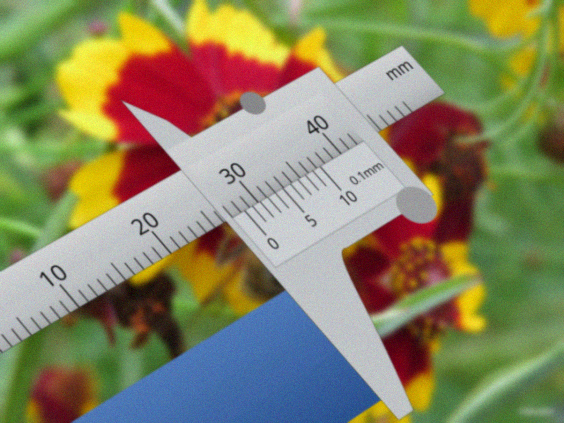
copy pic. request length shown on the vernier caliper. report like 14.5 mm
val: 28.4 mm
